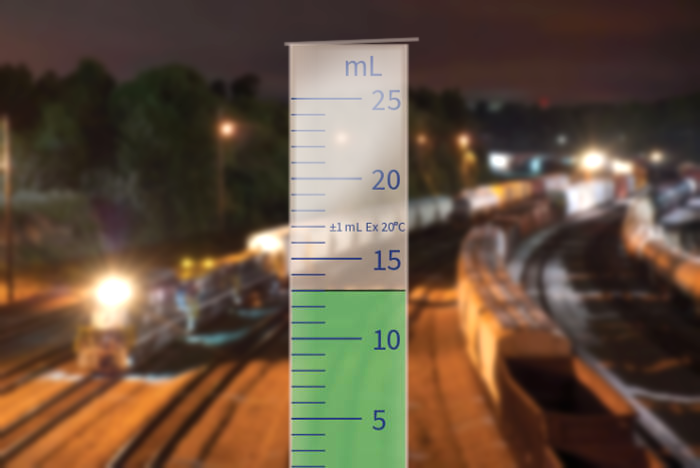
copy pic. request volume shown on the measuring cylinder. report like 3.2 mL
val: 13 mL
